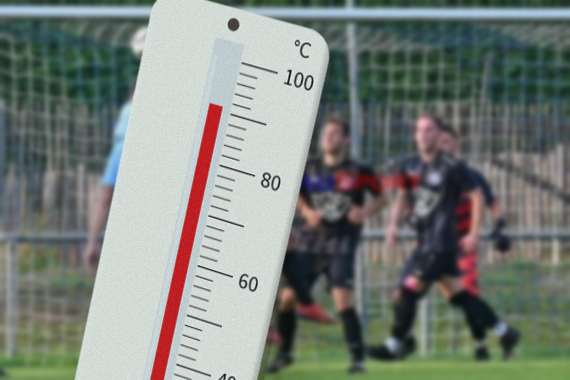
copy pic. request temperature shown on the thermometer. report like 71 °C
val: 91 °C
